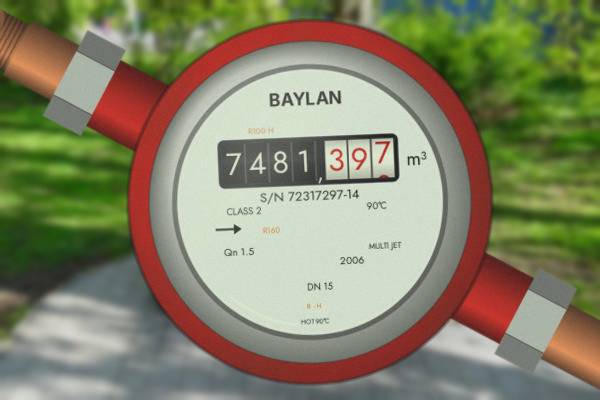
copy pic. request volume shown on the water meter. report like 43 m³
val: 7481.397 m³
